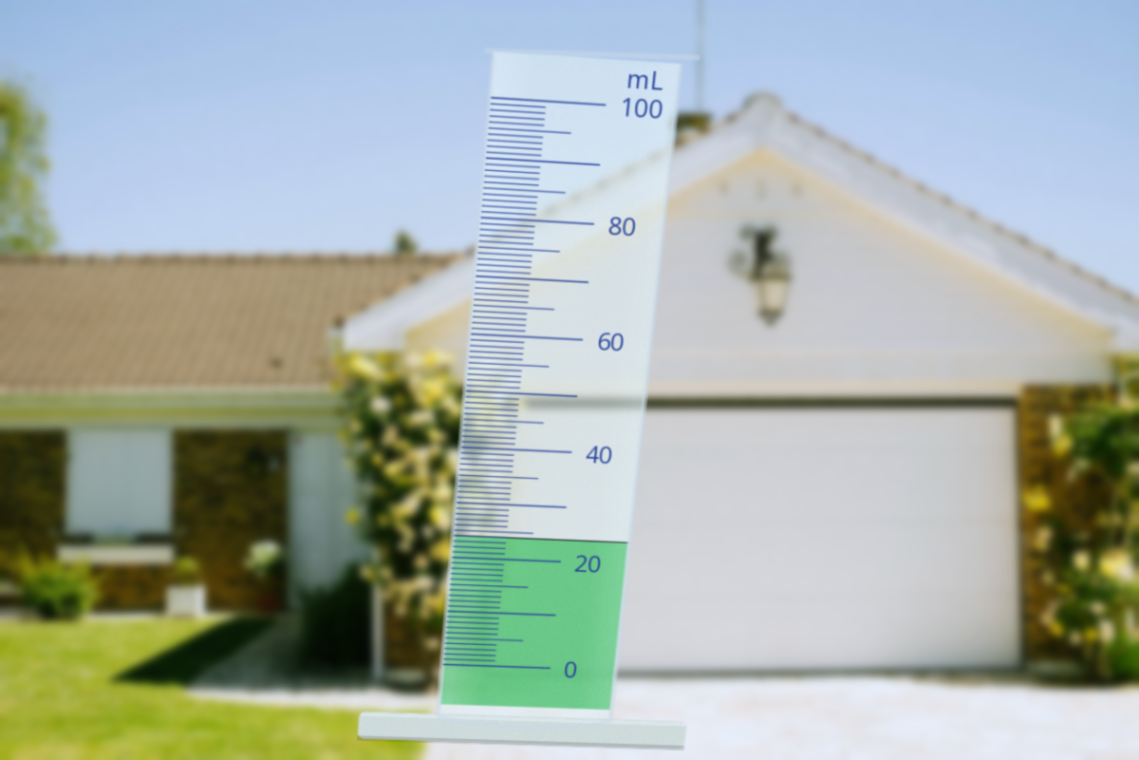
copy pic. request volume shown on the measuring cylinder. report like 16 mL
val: 24 mL
